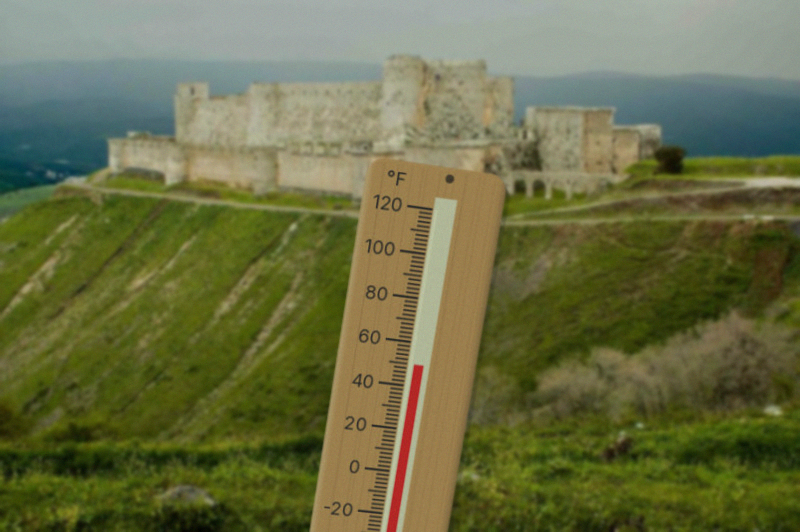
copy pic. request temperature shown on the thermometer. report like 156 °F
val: 50 °F
